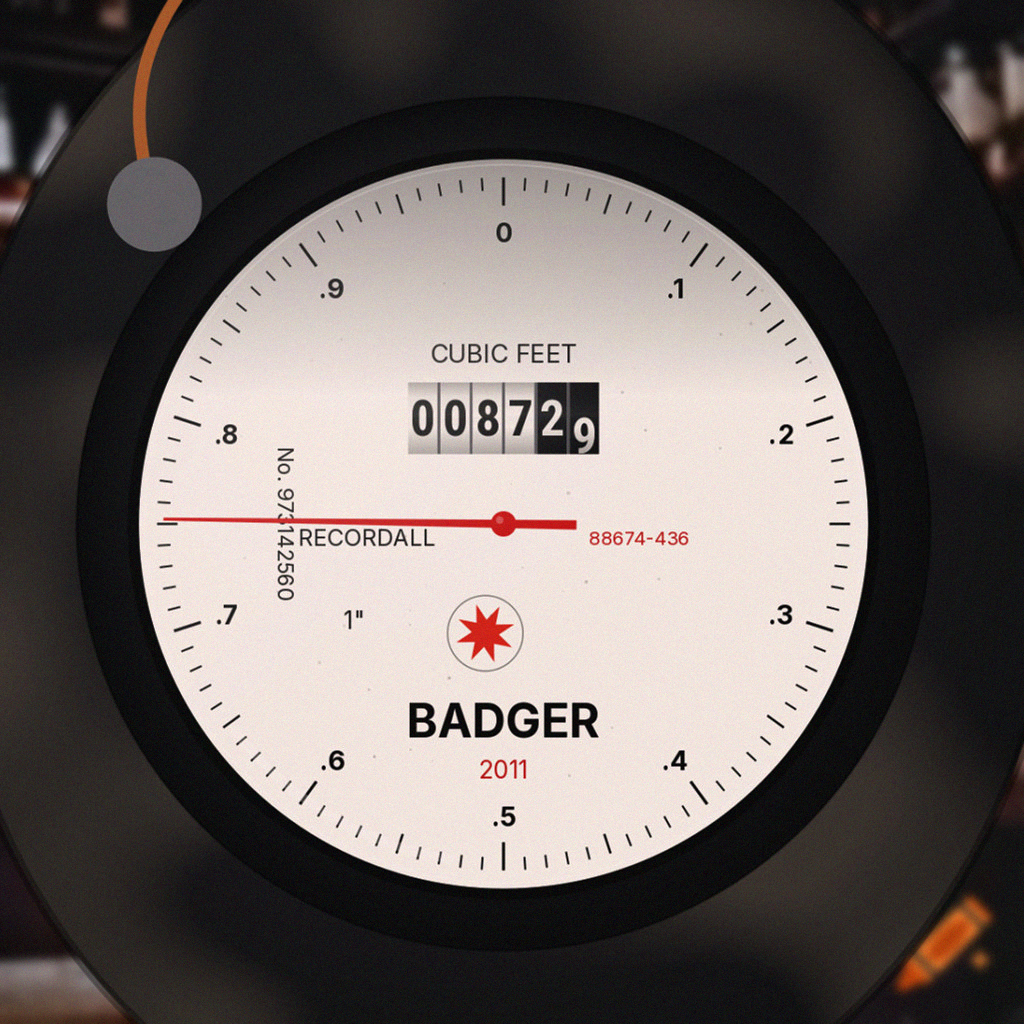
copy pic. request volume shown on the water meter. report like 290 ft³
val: 8728.75 ft³
